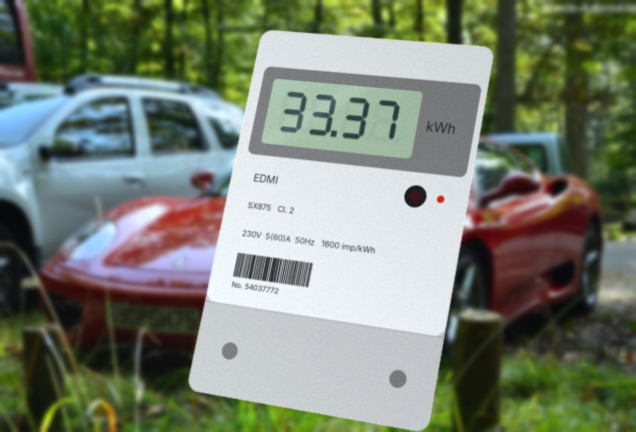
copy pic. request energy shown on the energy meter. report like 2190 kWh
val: 33.37 kWh
